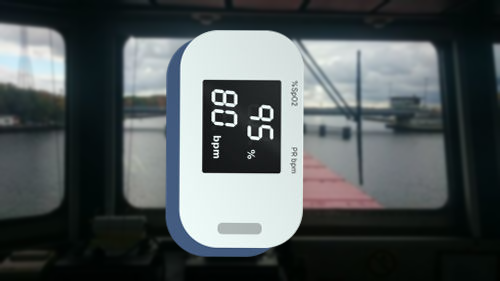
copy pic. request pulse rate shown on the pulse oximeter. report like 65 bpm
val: 80 bpm
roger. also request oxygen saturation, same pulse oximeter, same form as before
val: 95 %
